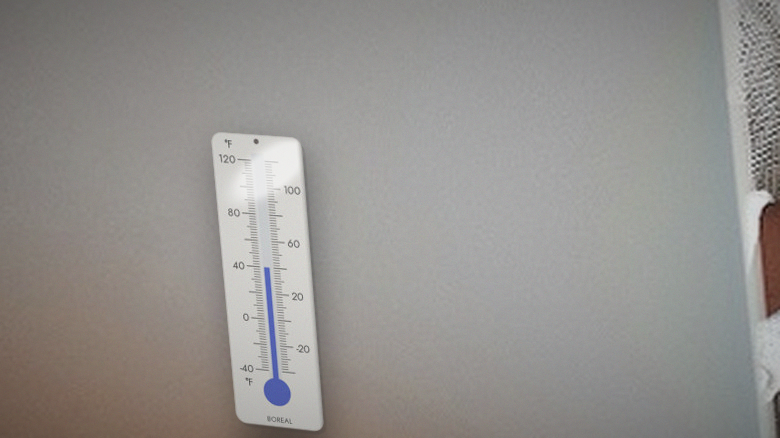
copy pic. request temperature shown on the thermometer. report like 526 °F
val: 40 °F
